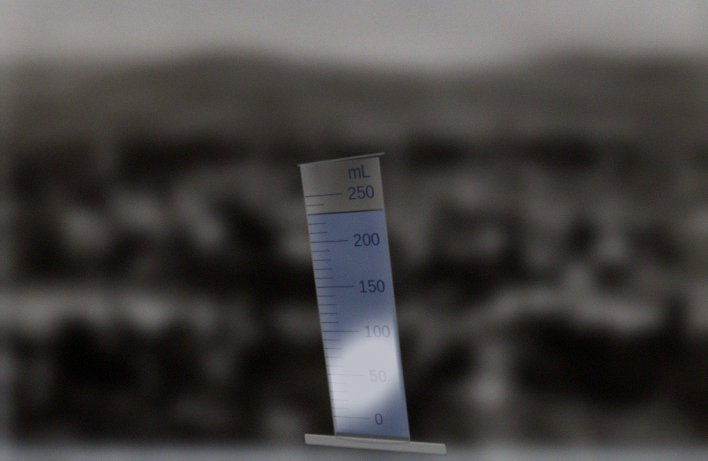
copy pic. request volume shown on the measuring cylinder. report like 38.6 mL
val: 230 mL
